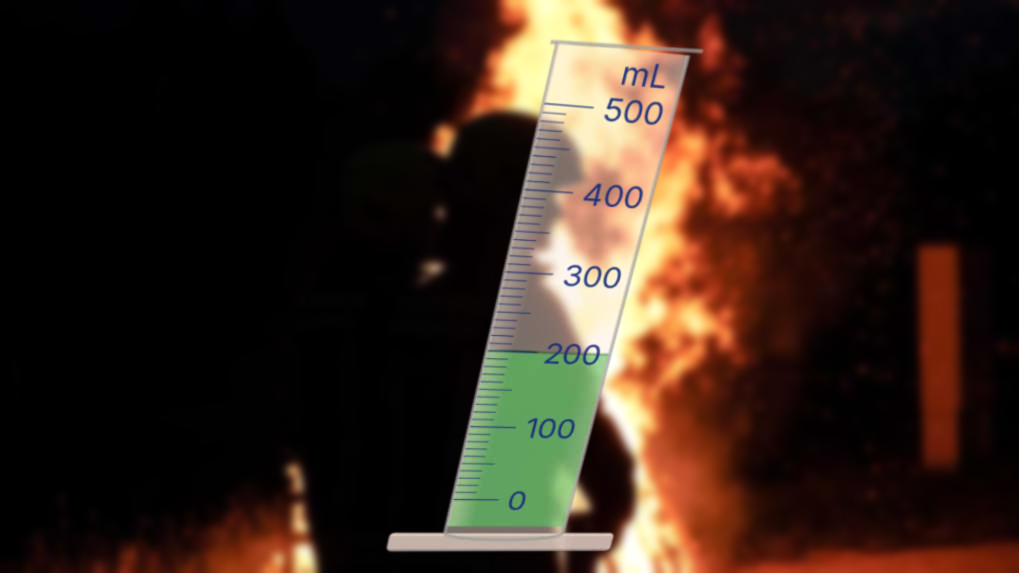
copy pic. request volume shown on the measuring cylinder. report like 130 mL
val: 200 mL
